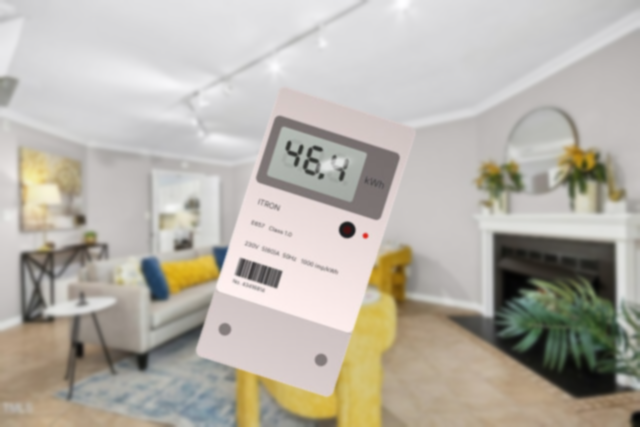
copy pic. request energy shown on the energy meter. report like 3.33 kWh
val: 46.4 kWh
